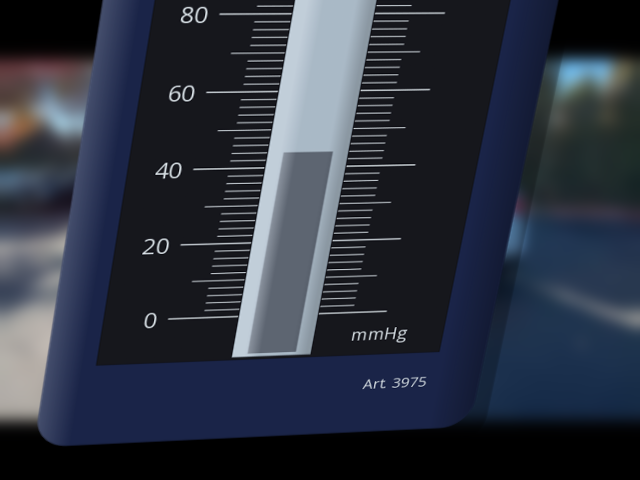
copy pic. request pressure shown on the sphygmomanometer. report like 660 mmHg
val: 44 mmHg
